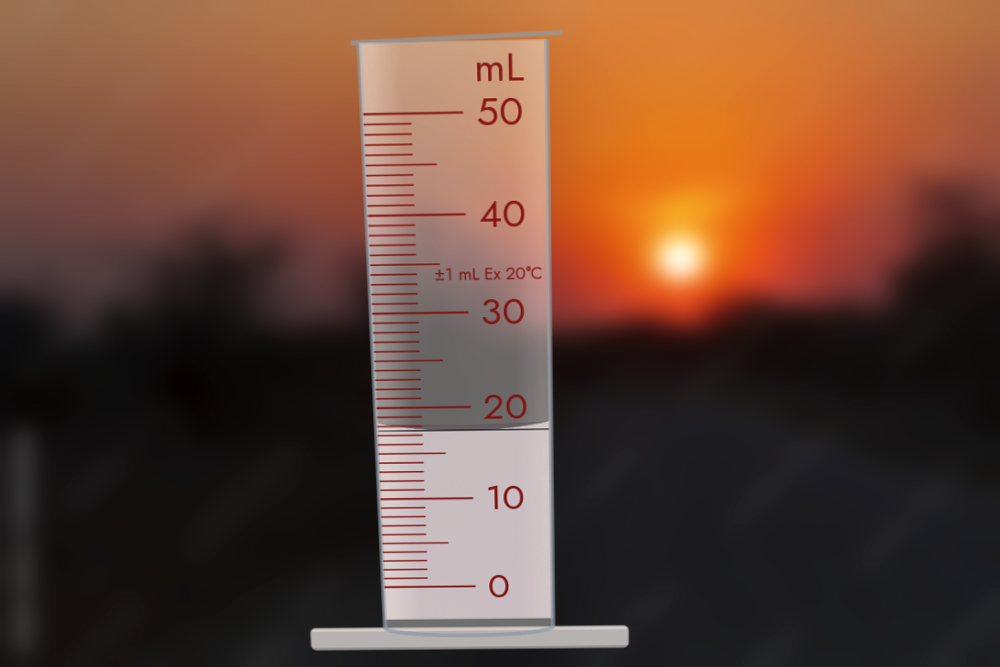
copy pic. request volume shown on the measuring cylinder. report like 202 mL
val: 17.5 mL
